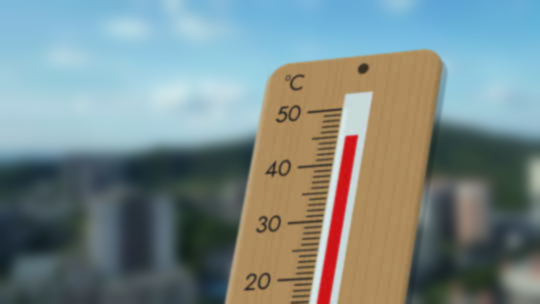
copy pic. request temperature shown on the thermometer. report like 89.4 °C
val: 45 °C
